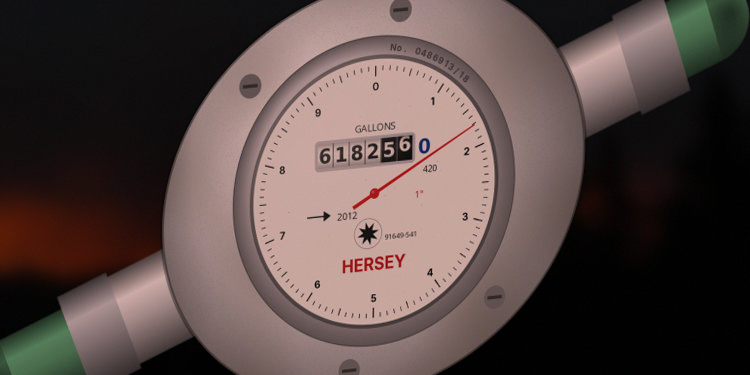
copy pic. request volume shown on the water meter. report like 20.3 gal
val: 6182561.7 gal
